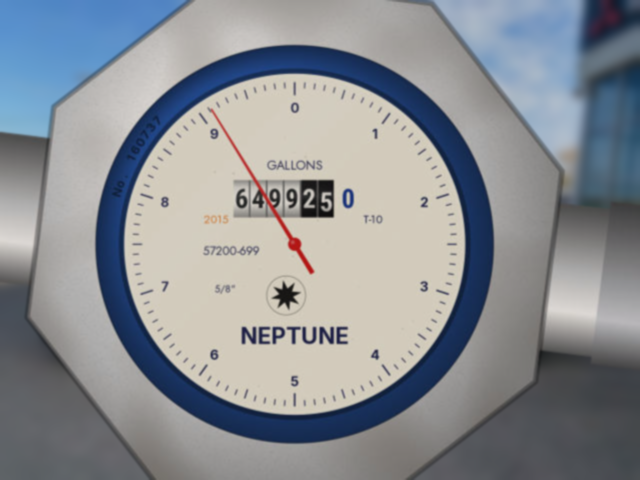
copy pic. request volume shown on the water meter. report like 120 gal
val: 6499249.1 gal
